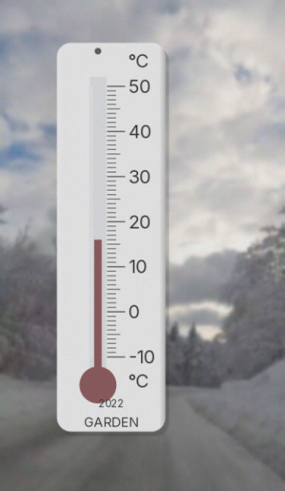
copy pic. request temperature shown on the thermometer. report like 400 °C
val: 16 °C
